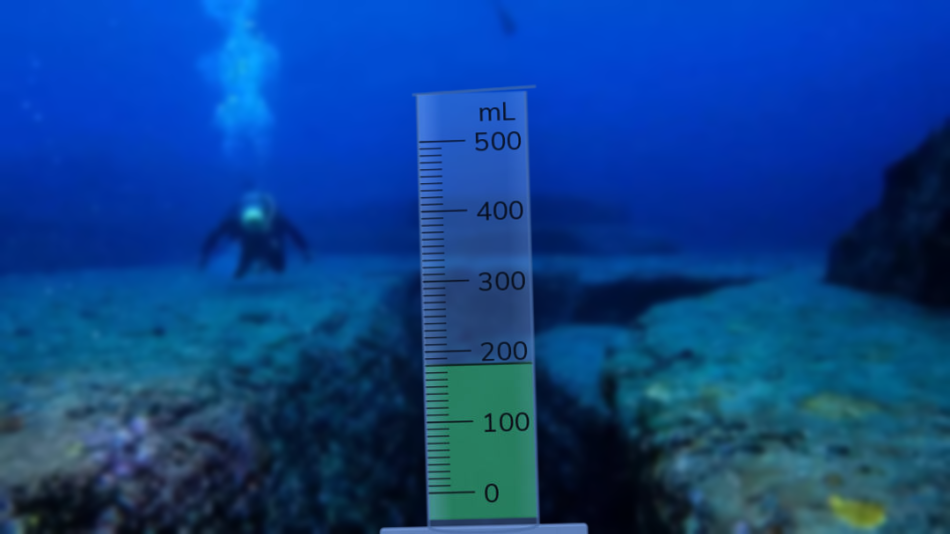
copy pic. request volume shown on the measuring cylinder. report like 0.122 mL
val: 180 mL
